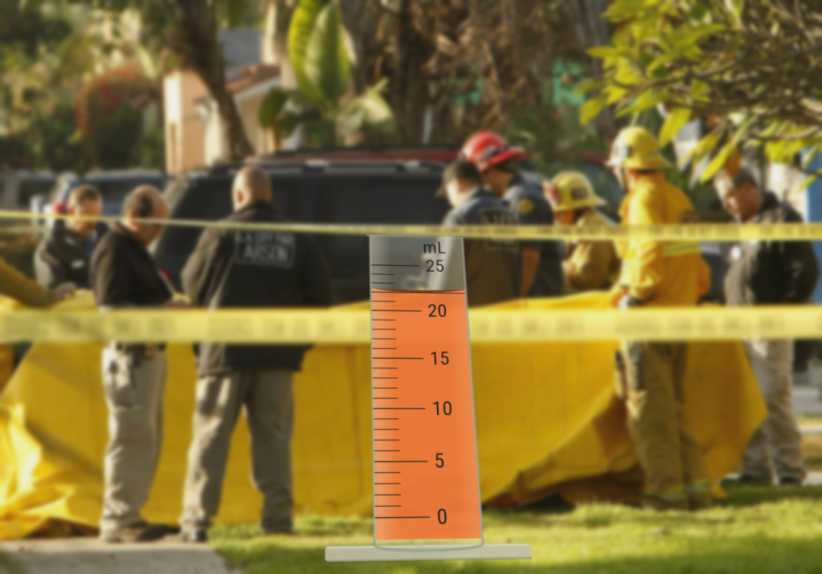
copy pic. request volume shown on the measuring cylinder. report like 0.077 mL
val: 22 mL
